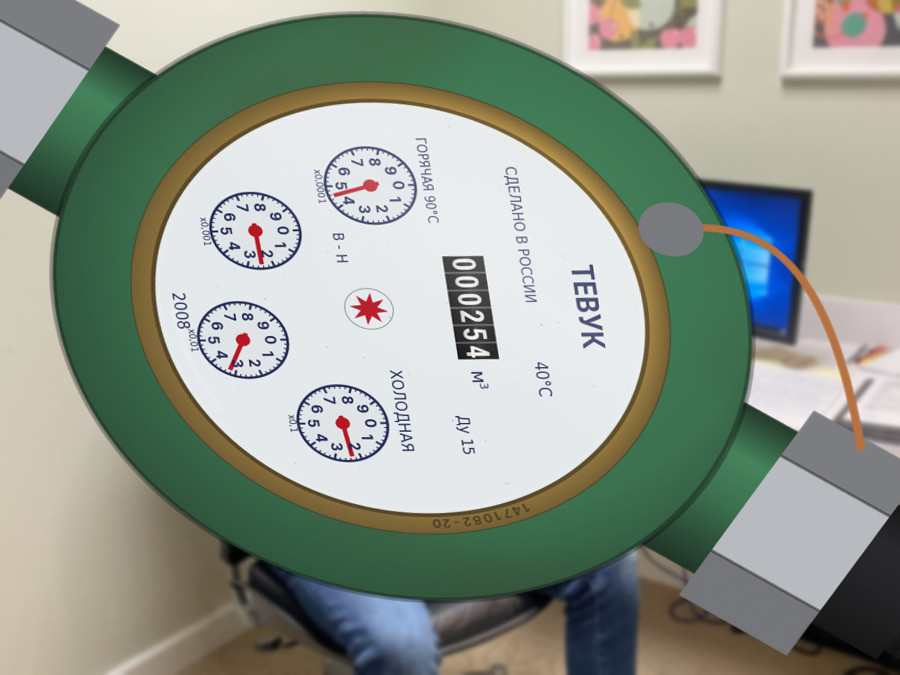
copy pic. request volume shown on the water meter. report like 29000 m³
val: 254.2324 m³
